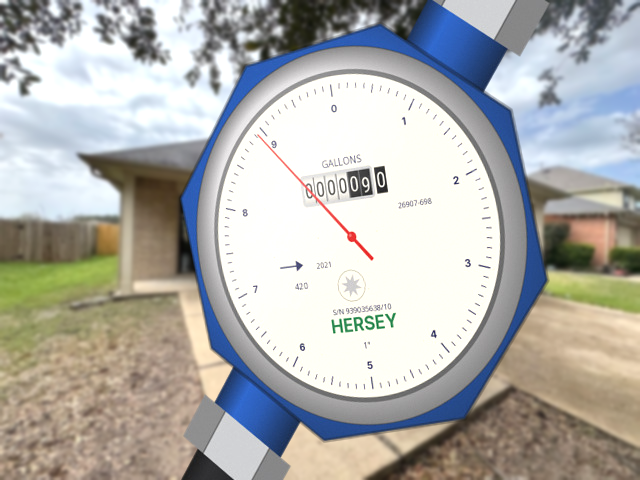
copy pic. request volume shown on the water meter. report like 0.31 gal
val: 88.9 gal
